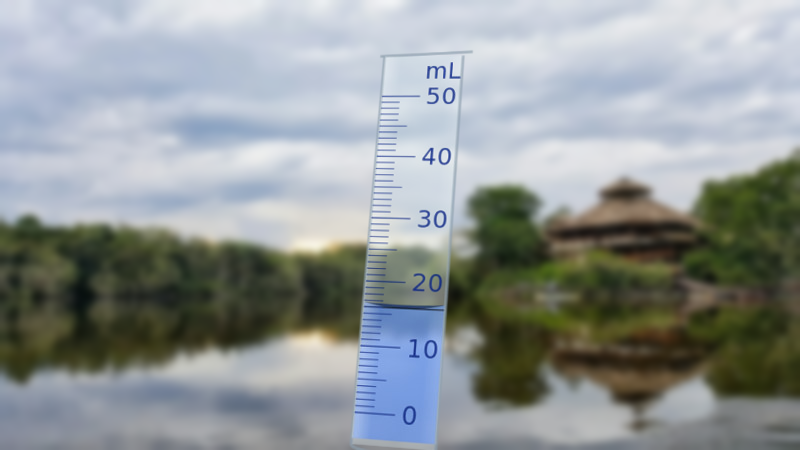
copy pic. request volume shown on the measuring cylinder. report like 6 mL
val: 16 mL
